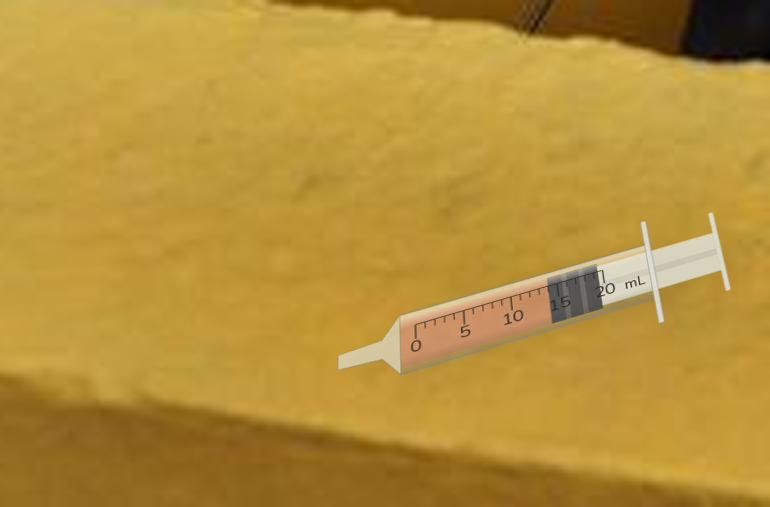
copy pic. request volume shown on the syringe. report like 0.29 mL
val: 14 mL
